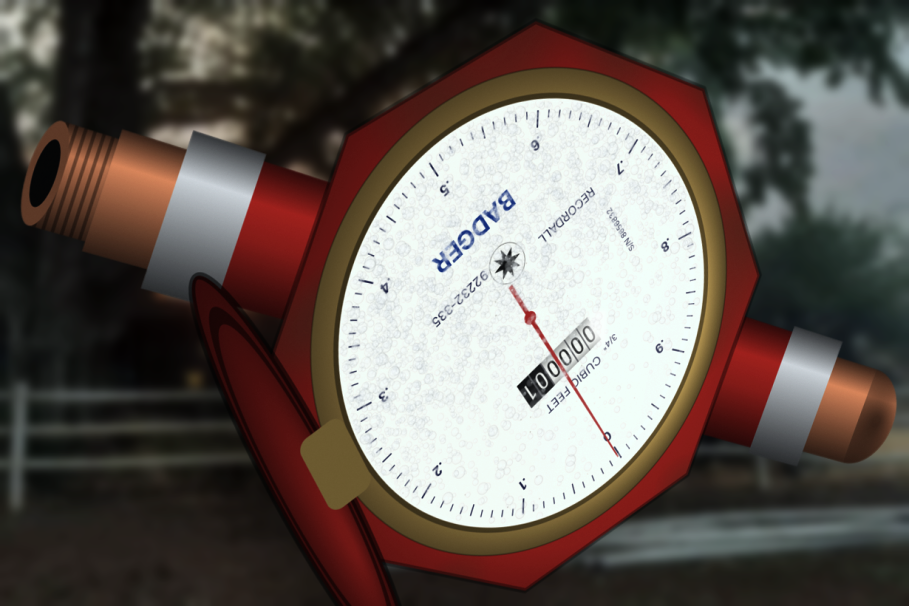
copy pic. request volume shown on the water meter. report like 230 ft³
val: 1.00 ft³
